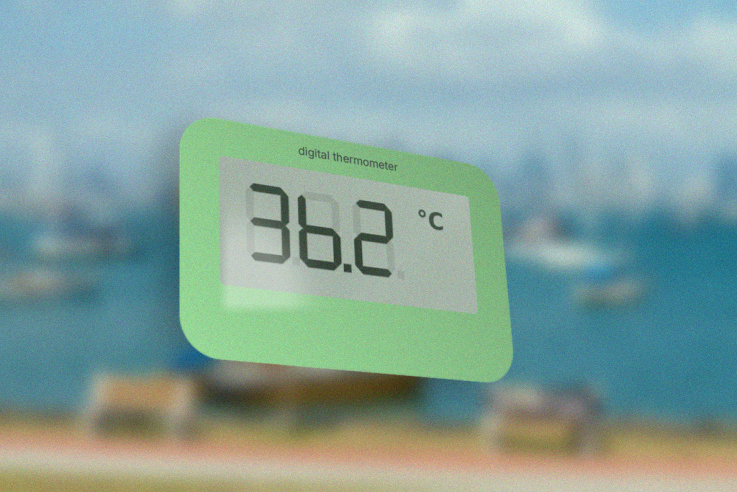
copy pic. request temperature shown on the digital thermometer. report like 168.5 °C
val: 36.2 °C
